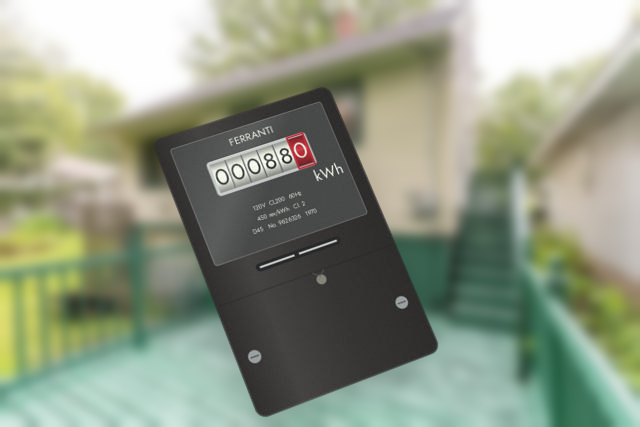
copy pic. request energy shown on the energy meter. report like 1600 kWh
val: 88.0 kWh
